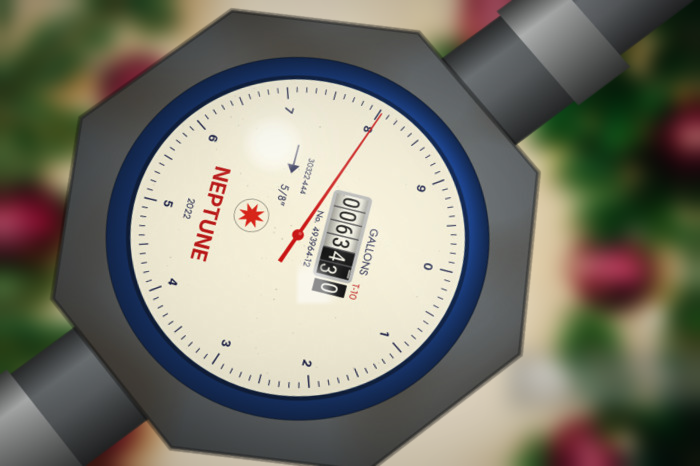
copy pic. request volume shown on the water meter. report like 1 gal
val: 63428.0 gal
